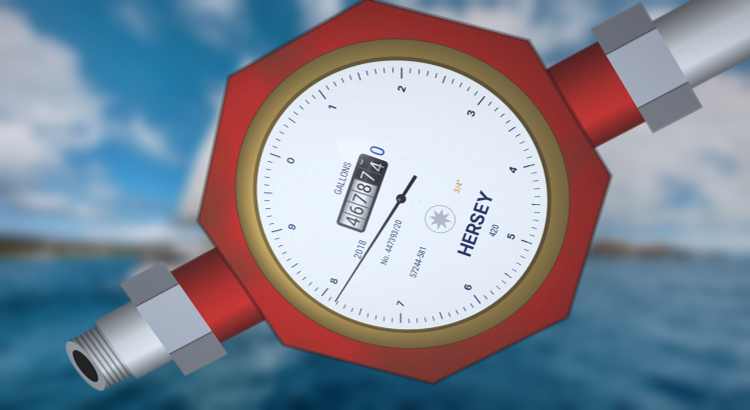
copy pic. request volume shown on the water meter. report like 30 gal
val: 4678737.8 gal
